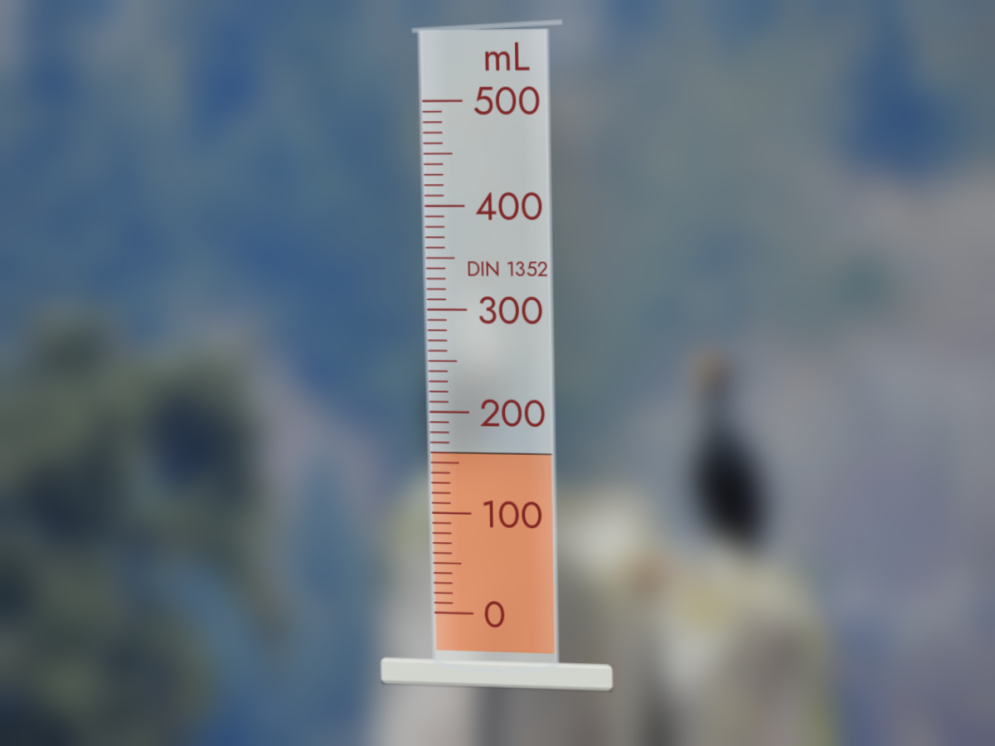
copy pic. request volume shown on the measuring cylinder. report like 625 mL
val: 160 mL
